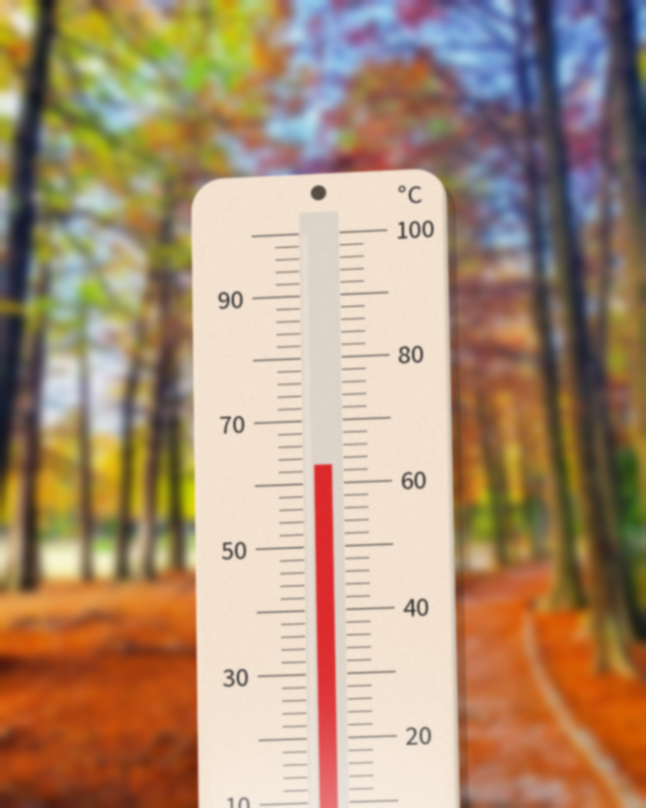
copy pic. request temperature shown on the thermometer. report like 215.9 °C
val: 63 °C
